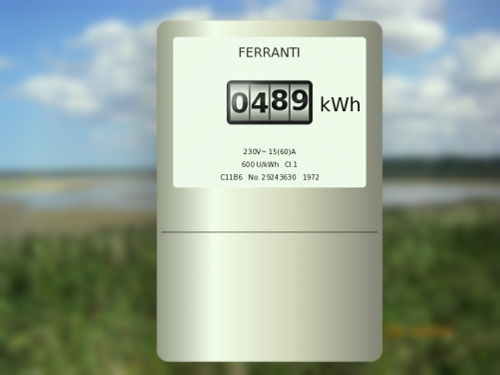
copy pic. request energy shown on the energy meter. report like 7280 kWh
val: 489 kWh
